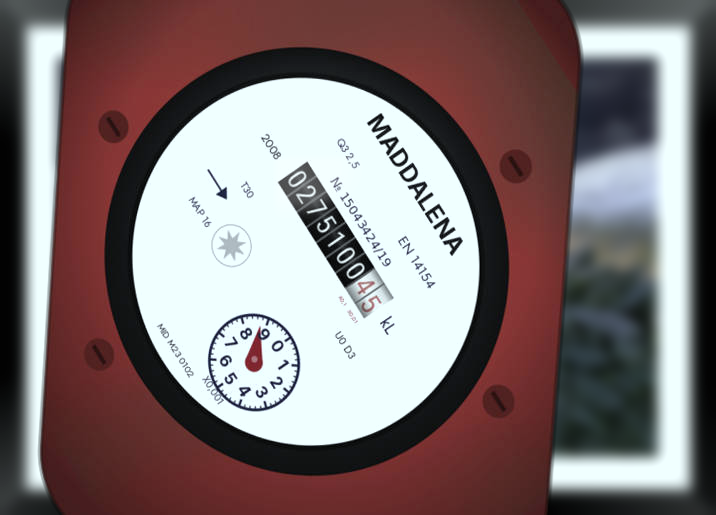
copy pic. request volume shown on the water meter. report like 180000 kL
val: 275100.448 kL
